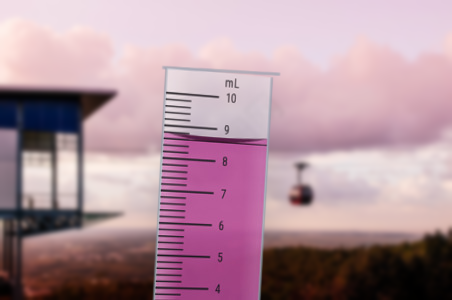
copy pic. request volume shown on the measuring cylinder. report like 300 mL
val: 8.6 mL
